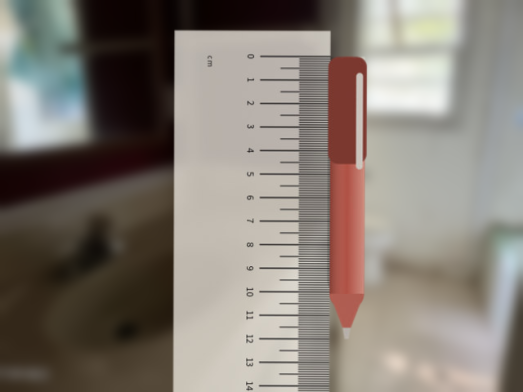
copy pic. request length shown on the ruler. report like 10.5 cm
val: 12 cm
